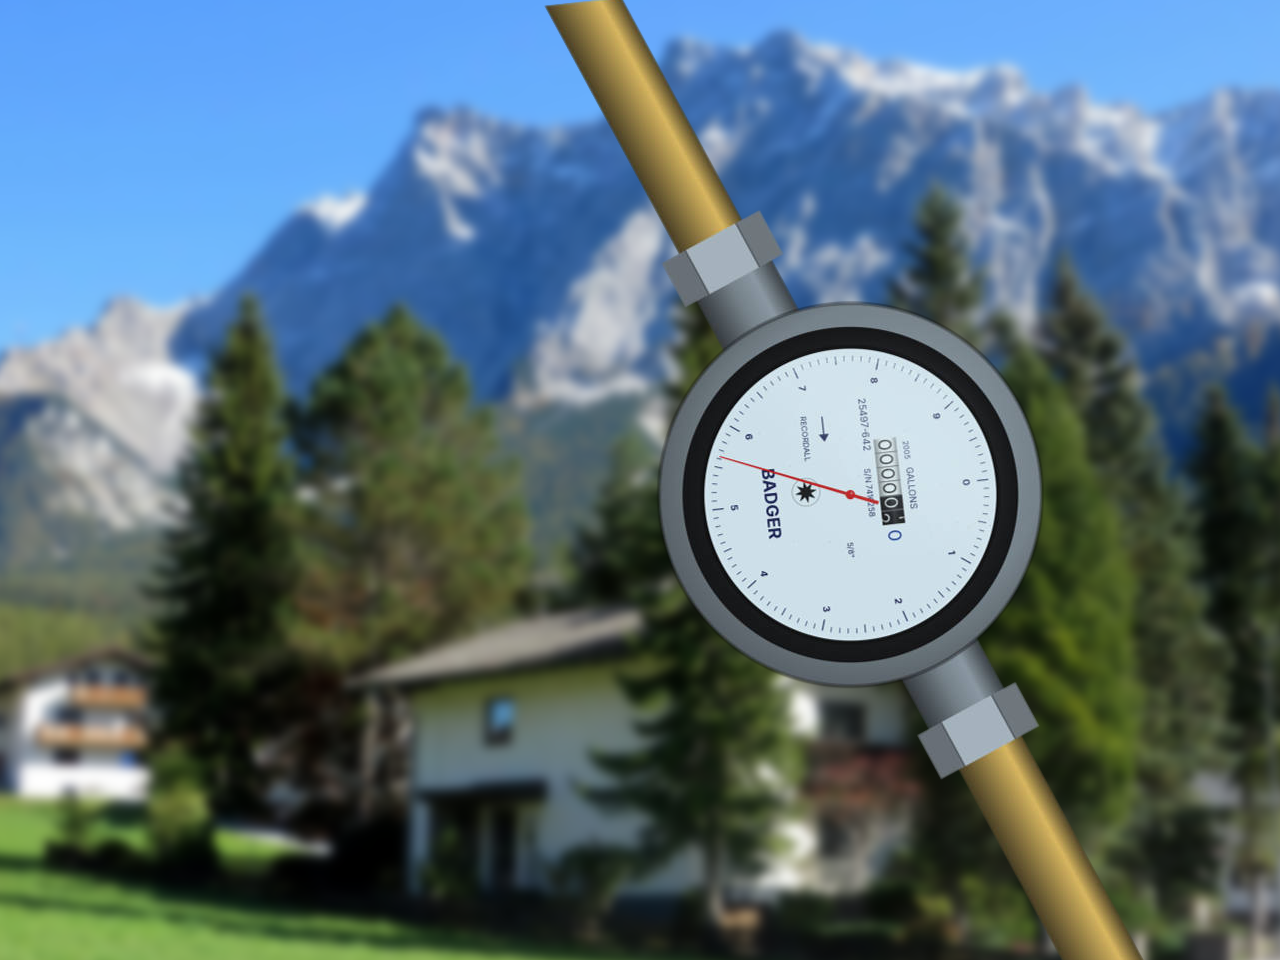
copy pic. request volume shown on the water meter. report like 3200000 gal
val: 15.6 gal
